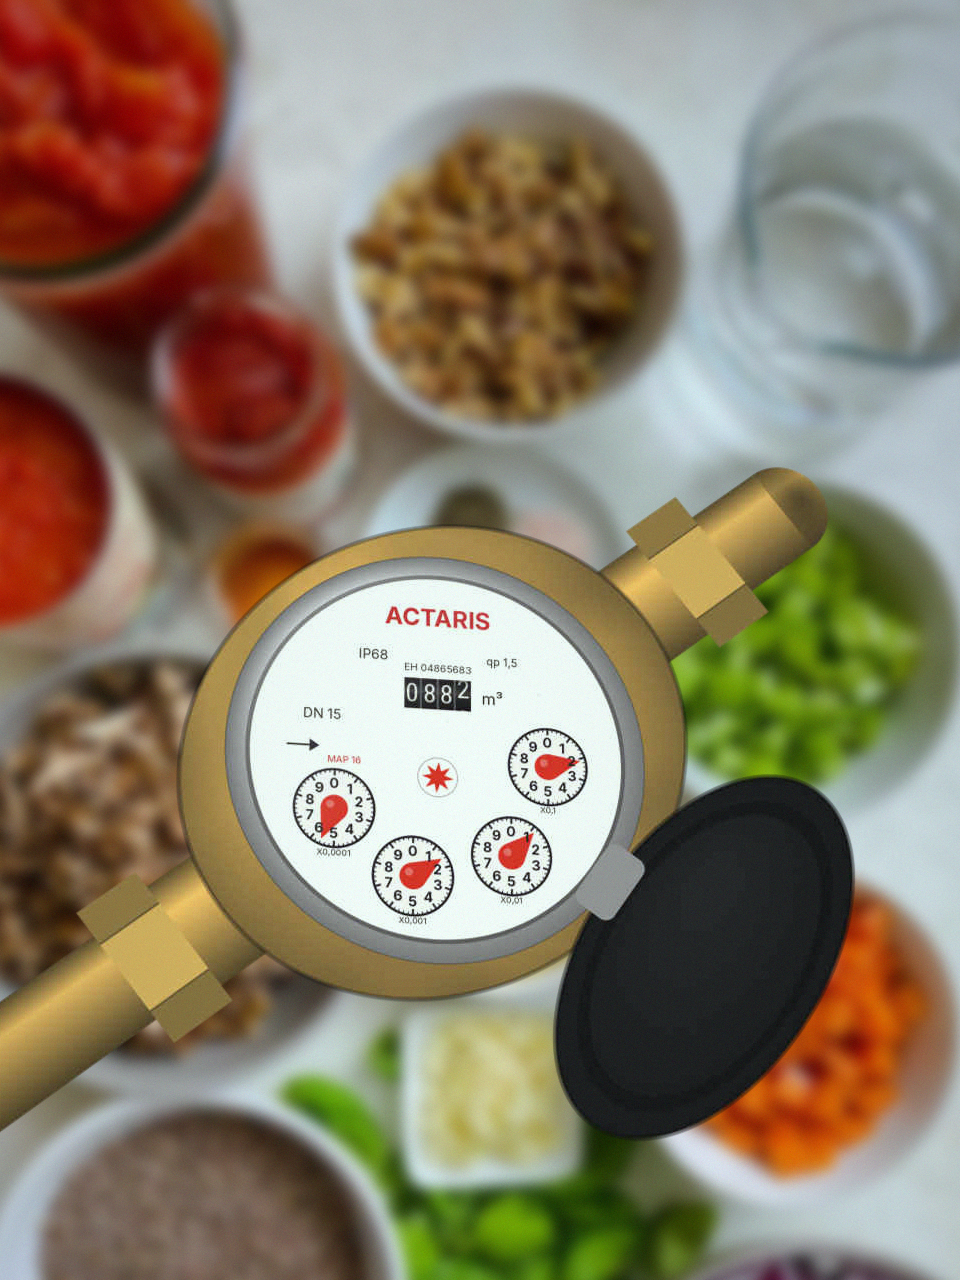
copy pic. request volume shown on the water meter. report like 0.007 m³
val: 882.2115 m³
